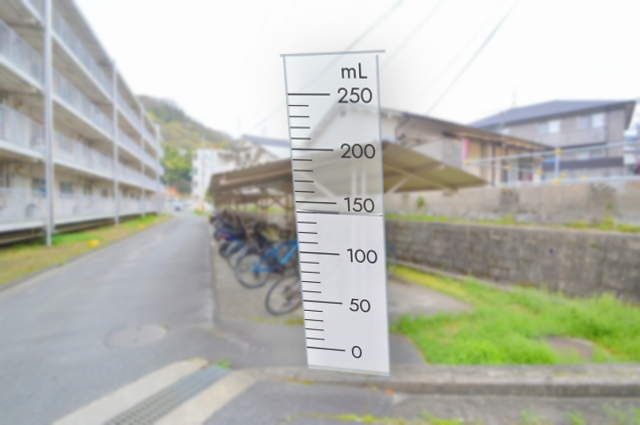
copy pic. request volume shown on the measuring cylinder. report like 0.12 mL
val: 140 mL
